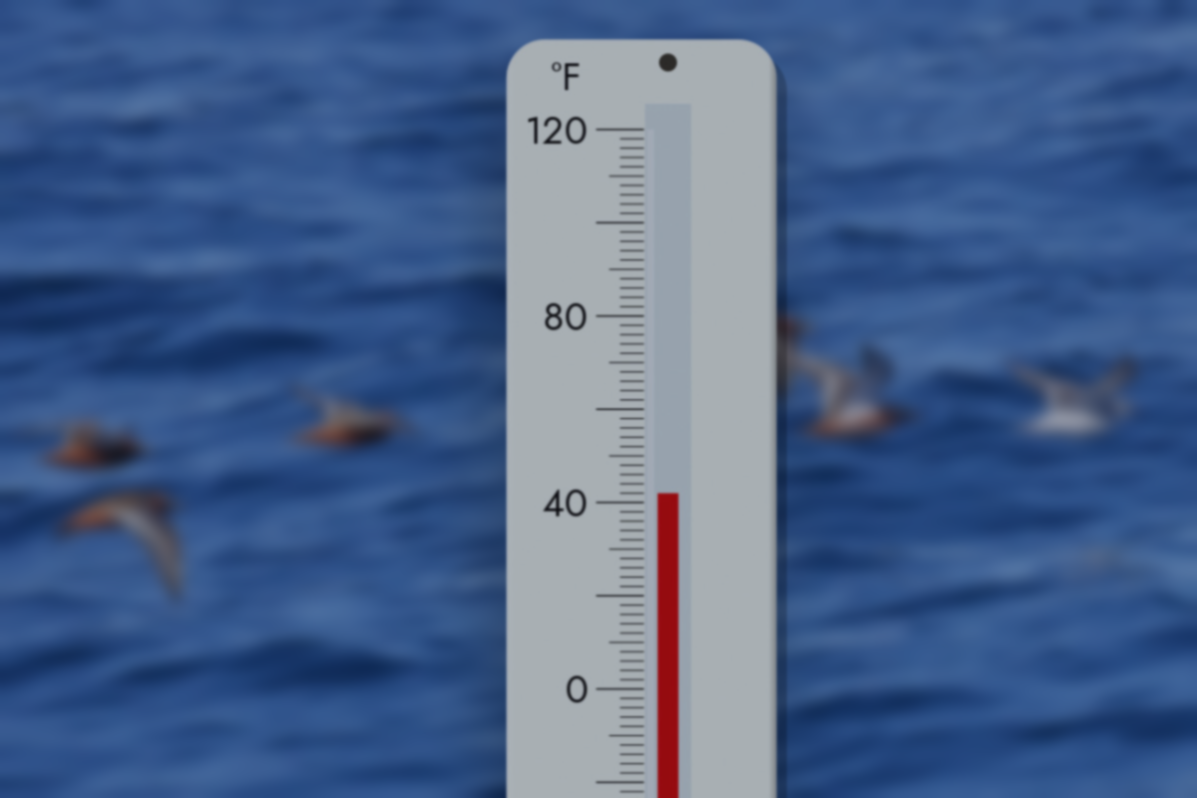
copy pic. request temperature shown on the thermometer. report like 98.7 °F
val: 42 °F
